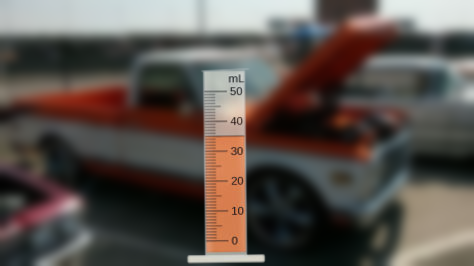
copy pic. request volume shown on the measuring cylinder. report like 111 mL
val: 35 mL
